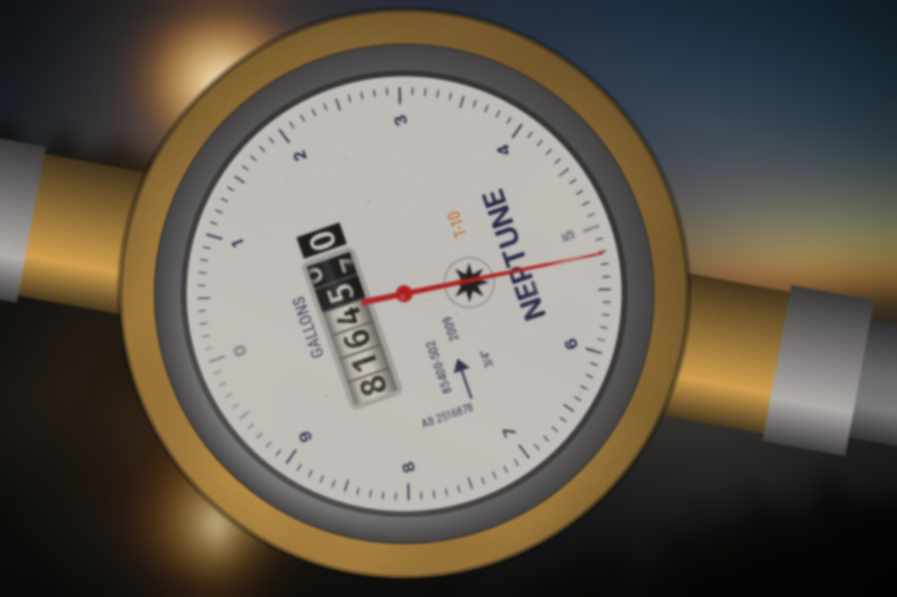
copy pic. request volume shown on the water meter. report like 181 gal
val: 8164565.2 gal
